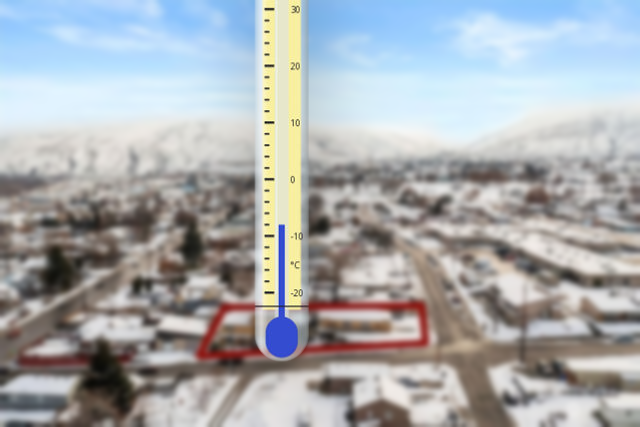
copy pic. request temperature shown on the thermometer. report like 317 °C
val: -8 °C
